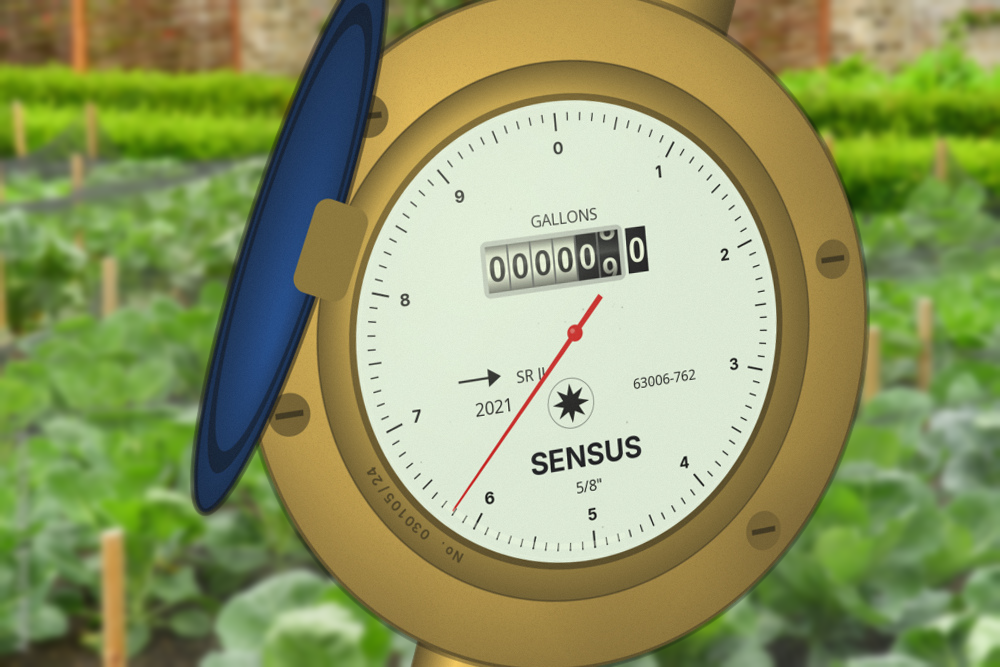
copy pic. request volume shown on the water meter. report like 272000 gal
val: 86.2 gal
